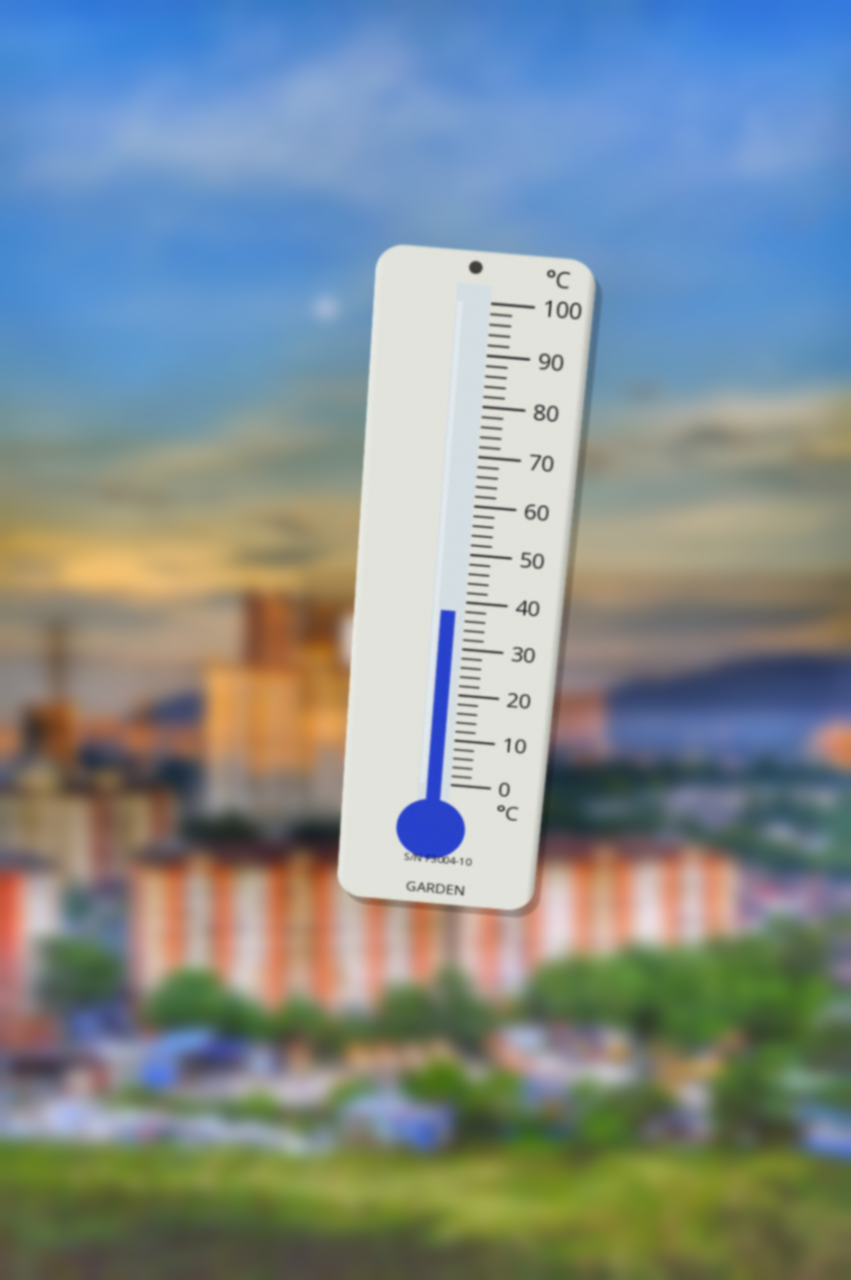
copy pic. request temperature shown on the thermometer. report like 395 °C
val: 38 °C
